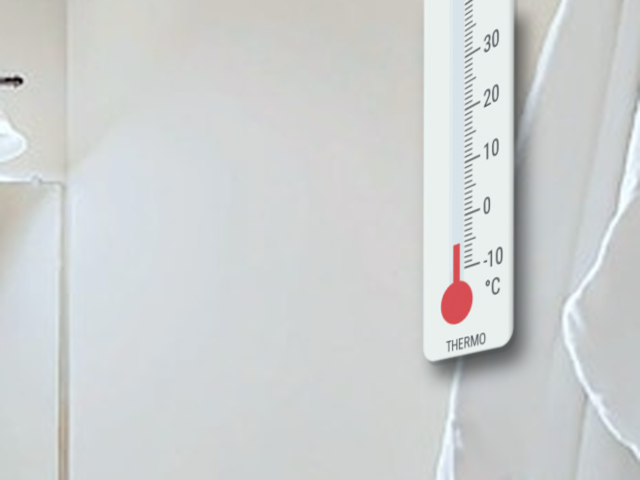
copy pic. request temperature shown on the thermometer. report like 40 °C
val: -5 °C
